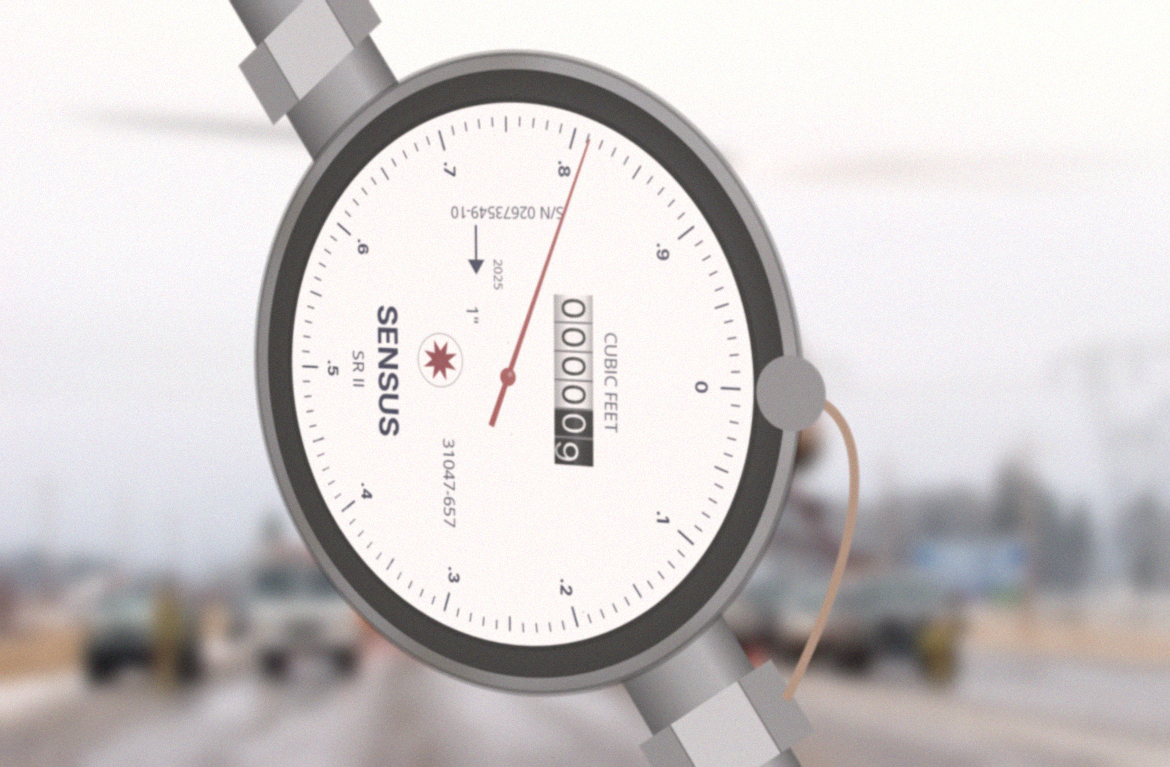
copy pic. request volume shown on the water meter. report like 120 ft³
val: 8.81 ft³
